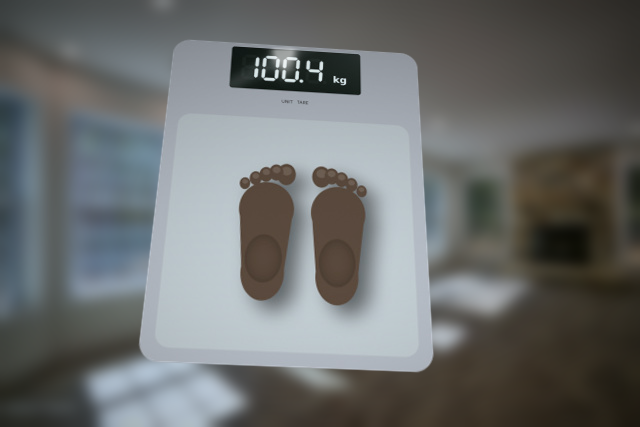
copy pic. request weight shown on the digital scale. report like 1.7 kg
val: 100.4 kg
